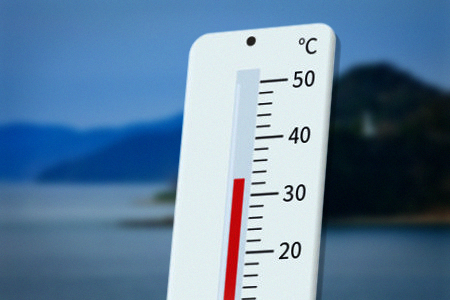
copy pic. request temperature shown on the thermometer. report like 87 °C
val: 33 °C
